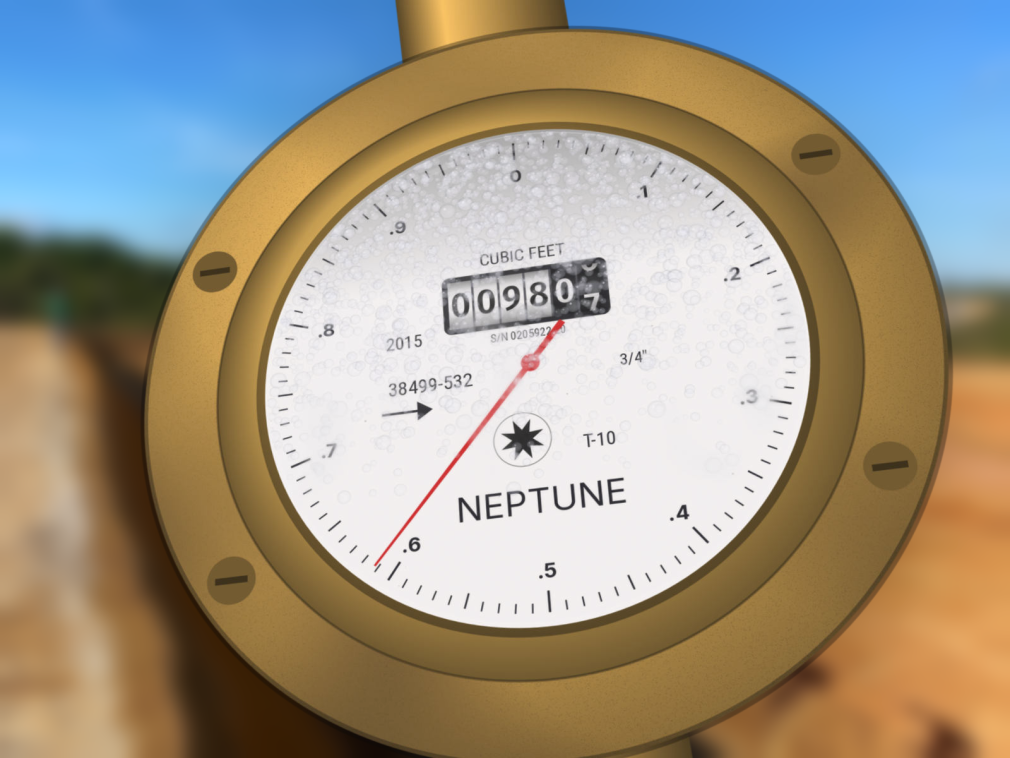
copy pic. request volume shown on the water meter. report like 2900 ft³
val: 9806.61 ft³
